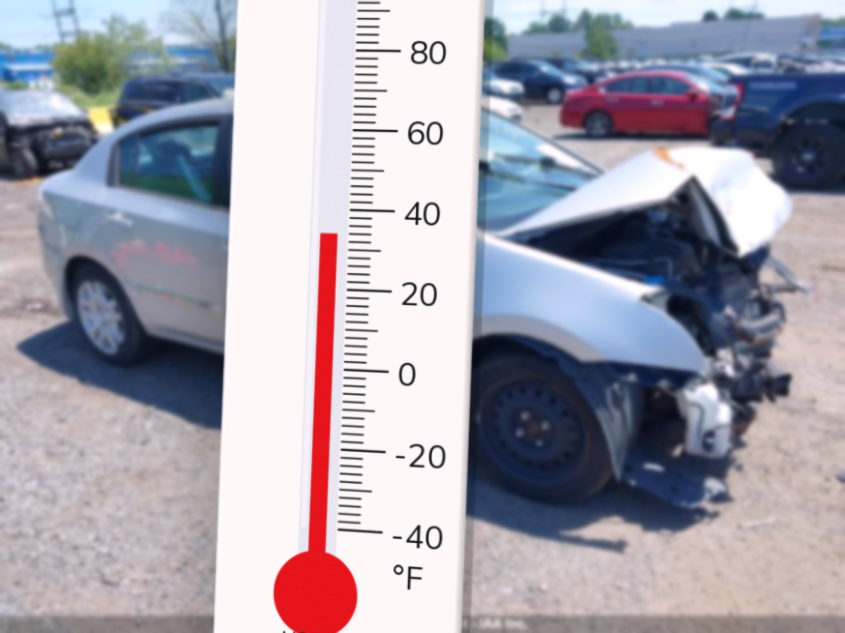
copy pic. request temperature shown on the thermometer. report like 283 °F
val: 34 °F
